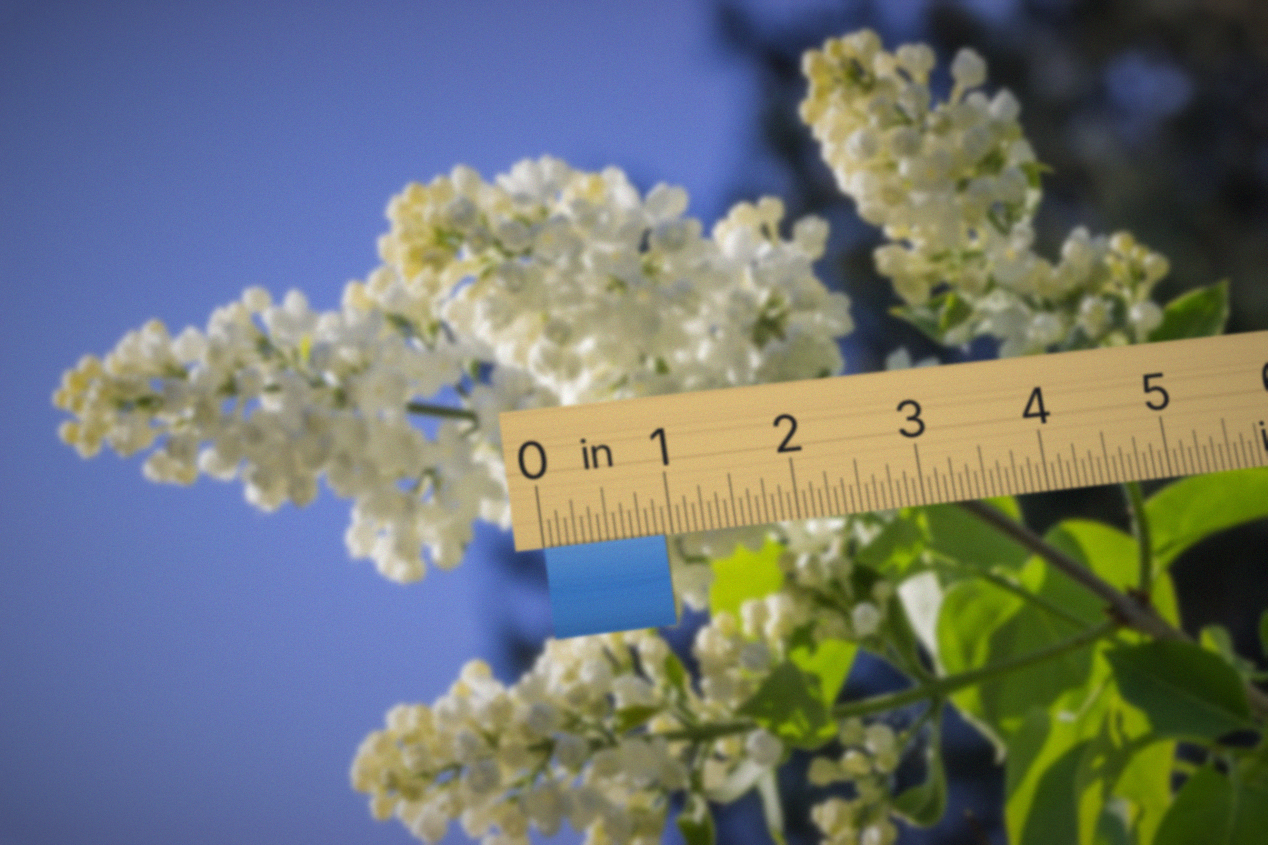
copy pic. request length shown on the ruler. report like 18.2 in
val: 0.9375 in
